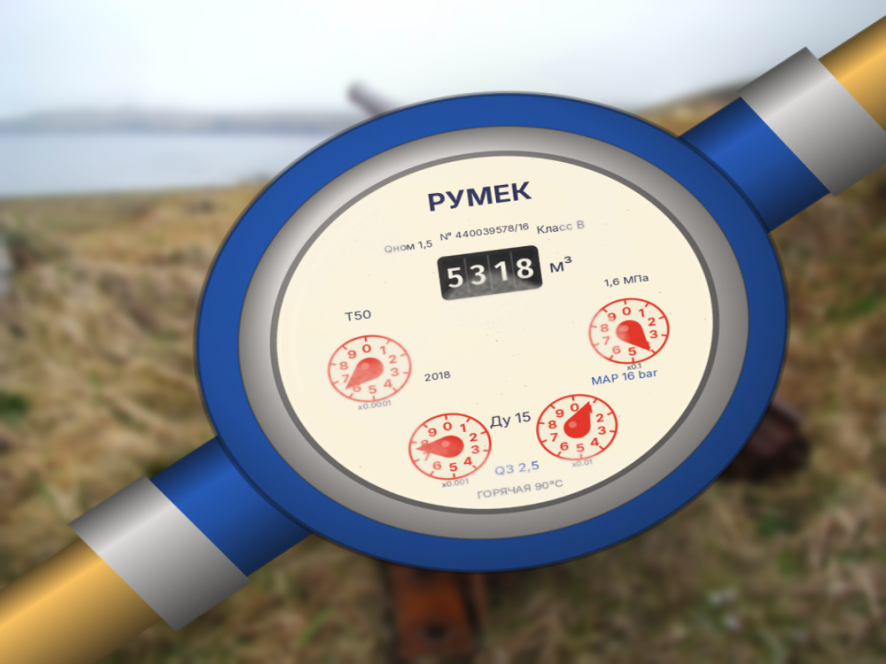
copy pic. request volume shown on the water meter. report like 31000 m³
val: 5318.4076 m³
